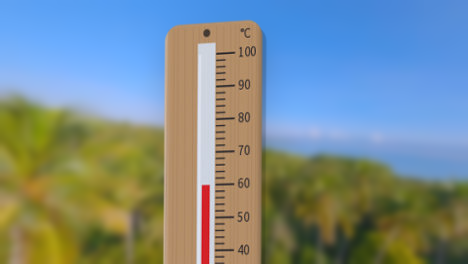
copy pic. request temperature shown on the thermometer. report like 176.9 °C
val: 60 °C
